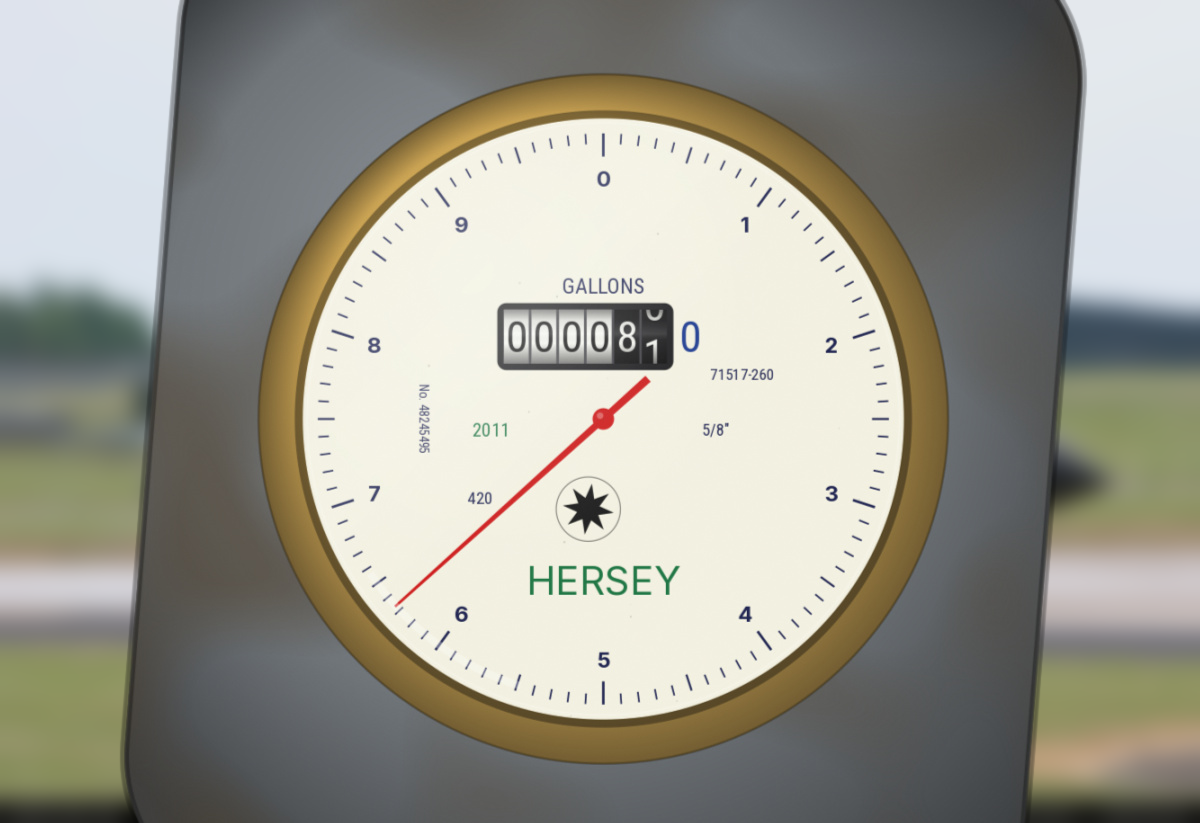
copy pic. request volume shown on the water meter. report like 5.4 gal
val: 806.3 gal
